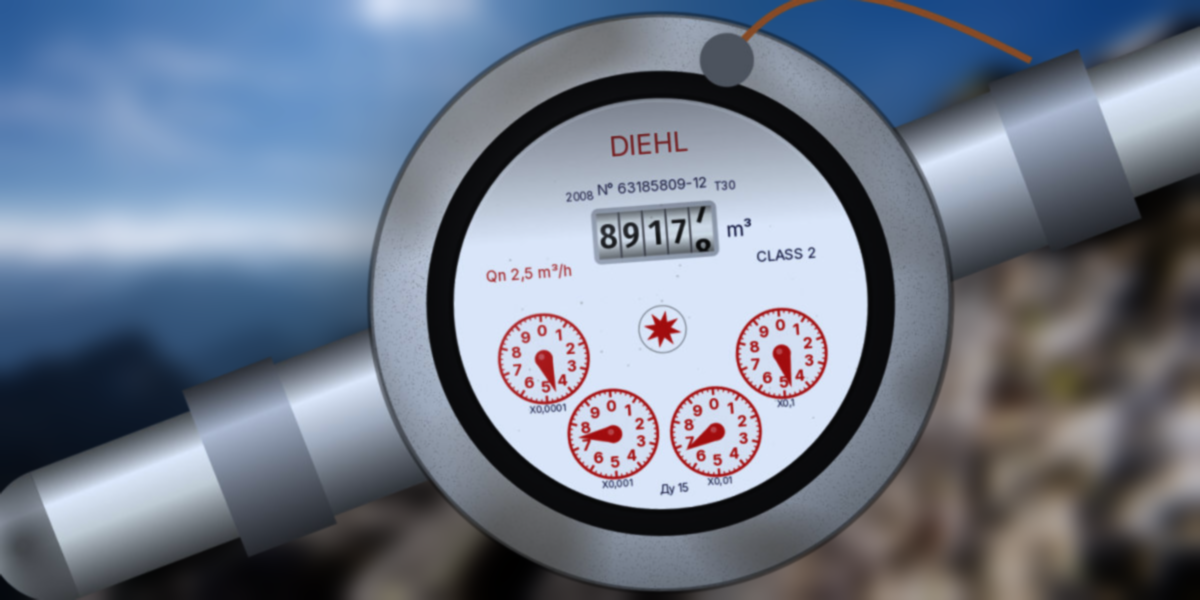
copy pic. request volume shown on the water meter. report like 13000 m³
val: 89177.4674 m³
